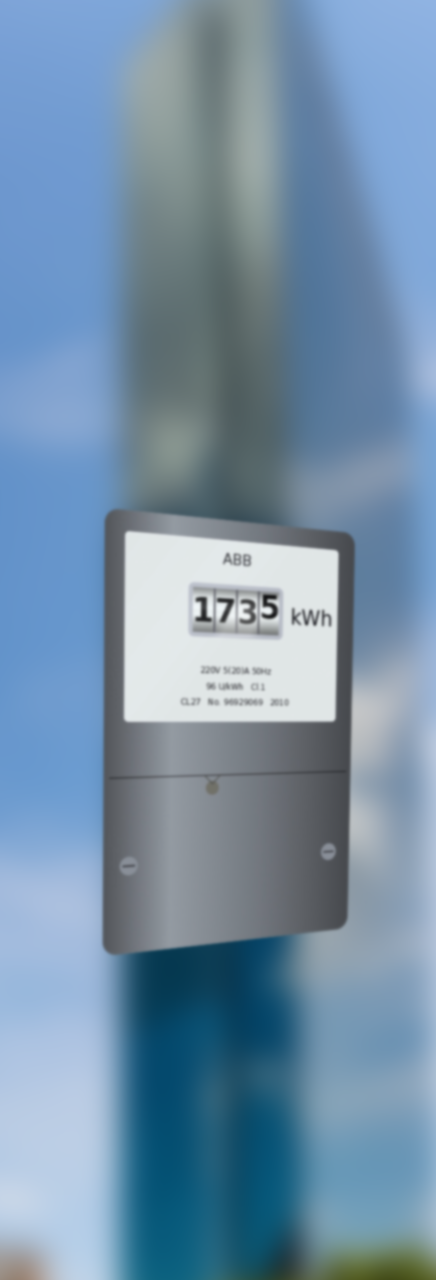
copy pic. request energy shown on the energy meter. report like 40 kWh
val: 1735 kWh
